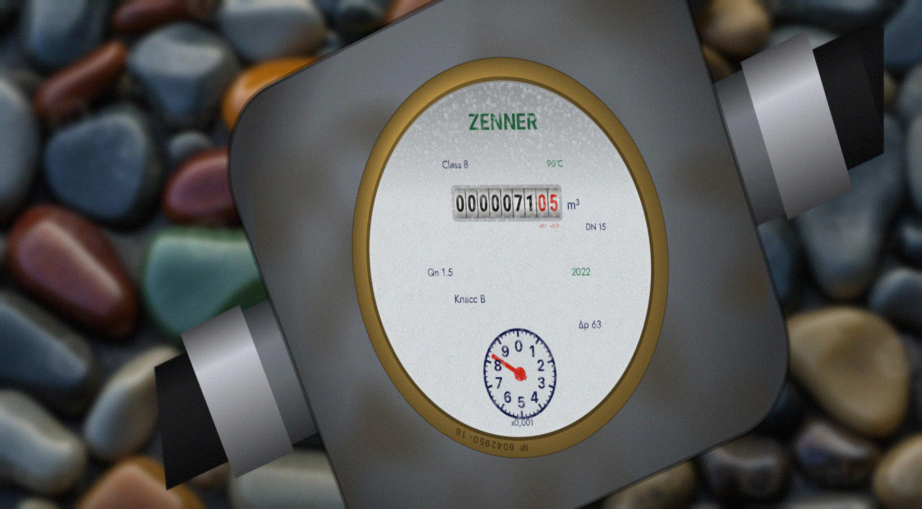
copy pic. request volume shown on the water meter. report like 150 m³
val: 71.058 m³
